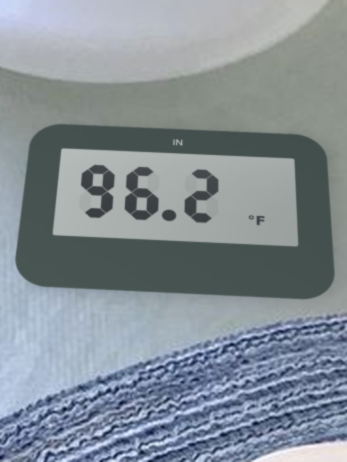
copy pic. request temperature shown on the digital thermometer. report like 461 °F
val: 96.2 °F
